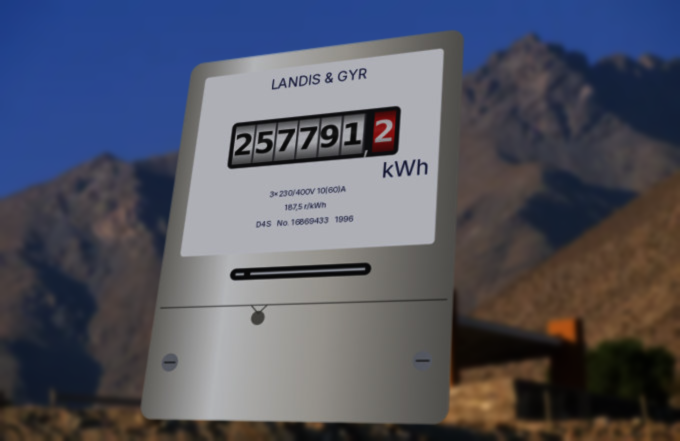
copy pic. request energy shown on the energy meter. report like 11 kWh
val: 257791.2 kWh
